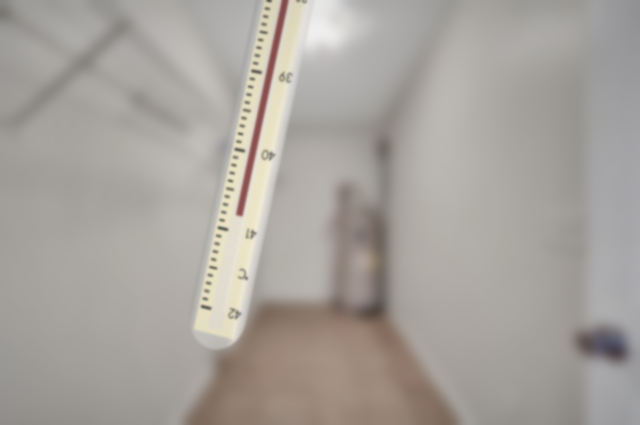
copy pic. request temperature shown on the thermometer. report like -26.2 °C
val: 40.8 °C
